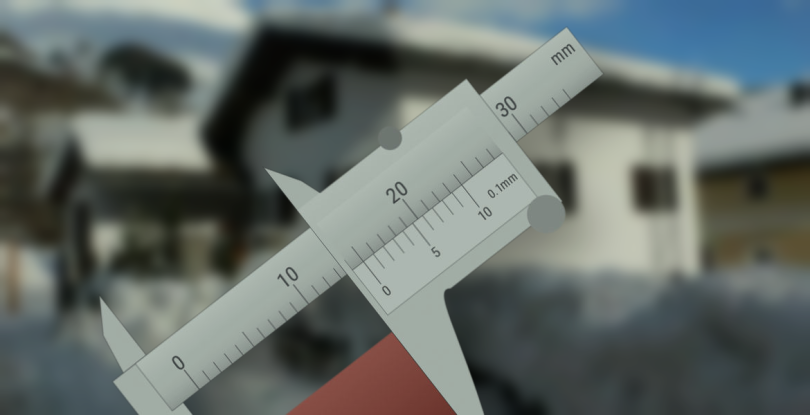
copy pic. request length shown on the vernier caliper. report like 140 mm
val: 15.0 mm
